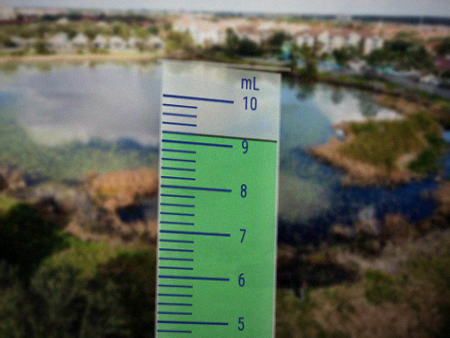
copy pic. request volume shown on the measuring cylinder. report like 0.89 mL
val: 9.2 mL
